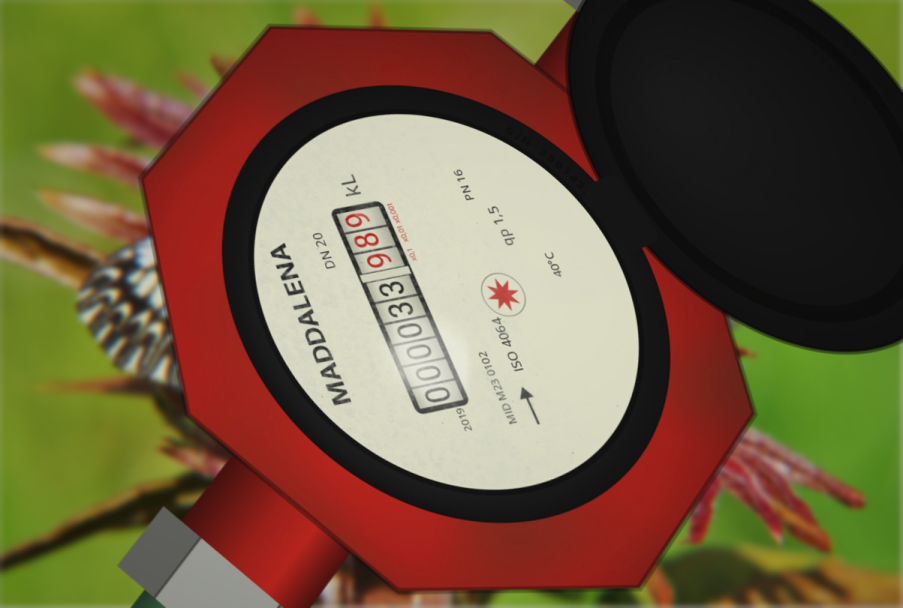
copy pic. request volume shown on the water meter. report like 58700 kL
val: 33.989 kL
